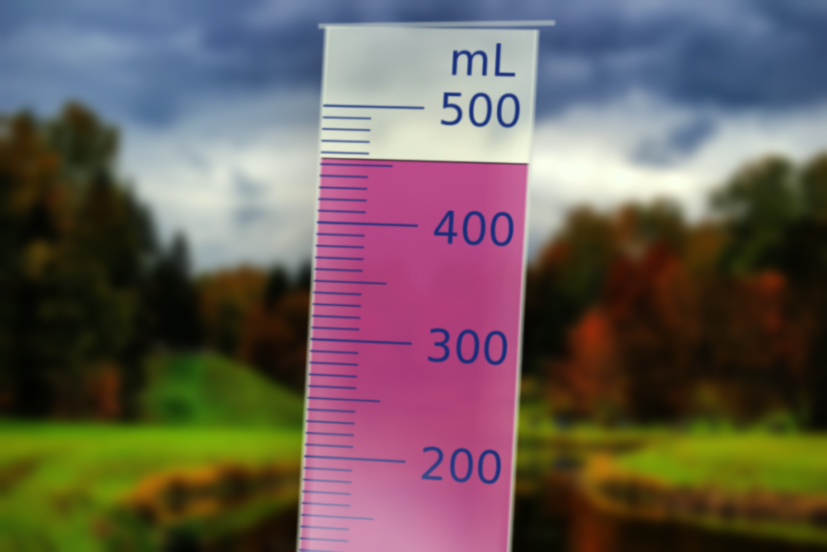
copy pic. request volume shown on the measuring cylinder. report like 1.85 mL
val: 455 mL
